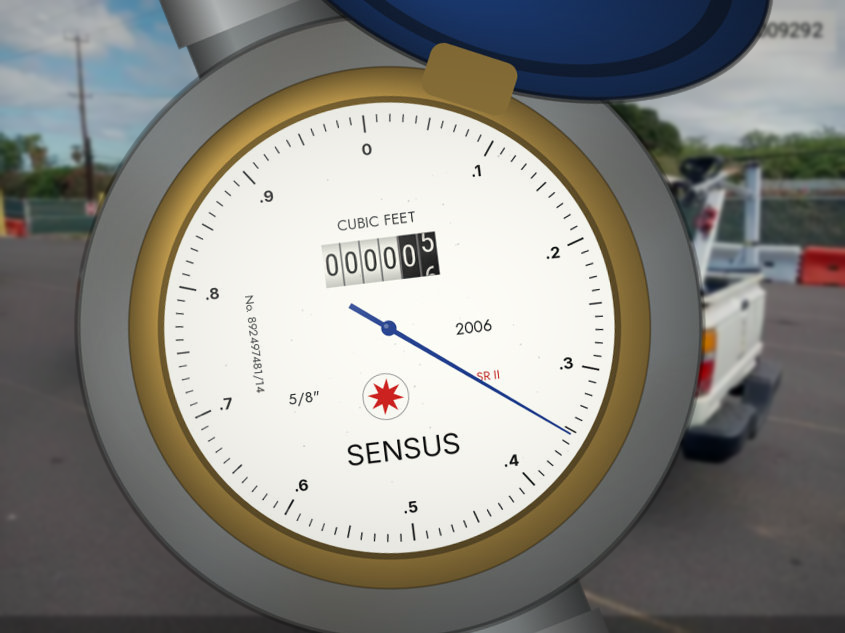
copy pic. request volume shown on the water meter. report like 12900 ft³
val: 5.35 ft³
